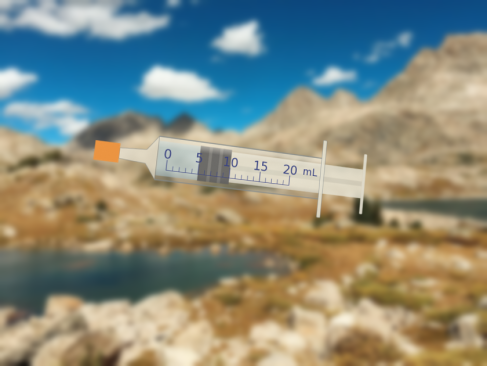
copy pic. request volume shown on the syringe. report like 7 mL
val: 5 mL
